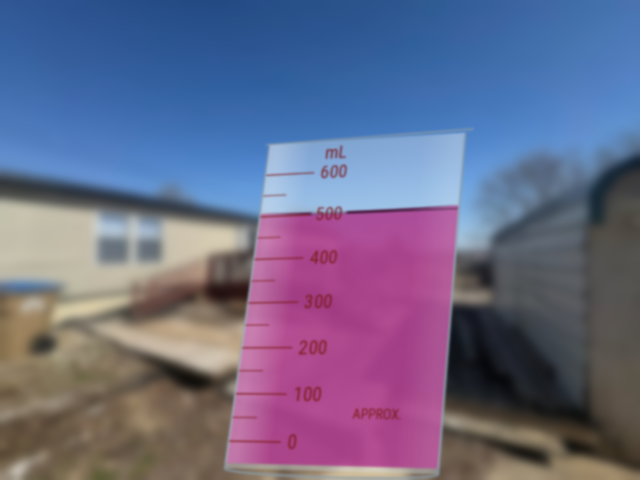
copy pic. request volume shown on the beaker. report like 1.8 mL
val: 500 mL
